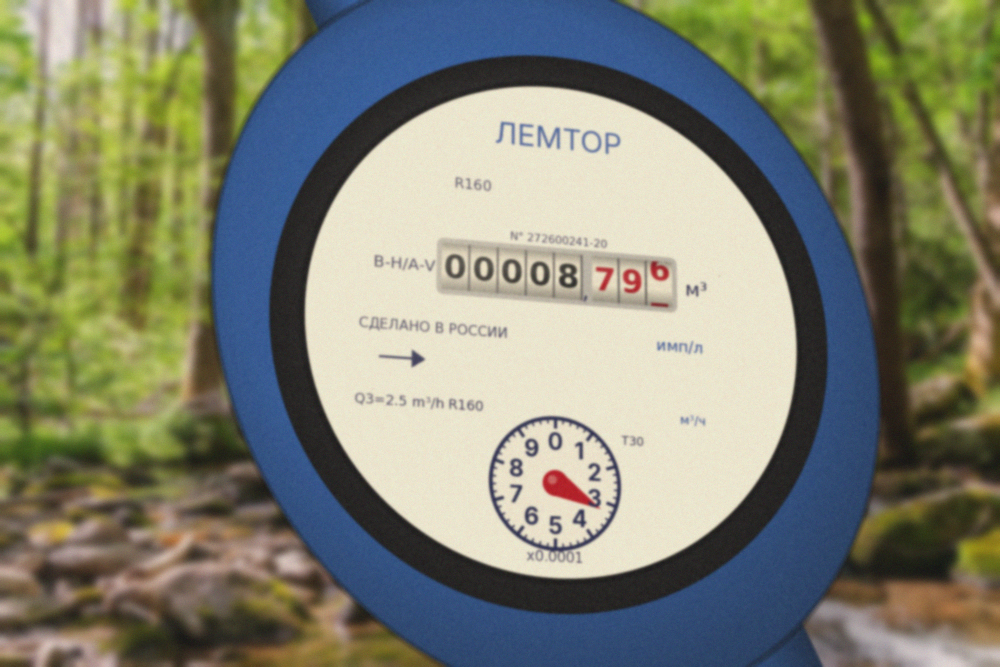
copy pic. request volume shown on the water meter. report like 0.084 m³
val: 8.7963 m³
